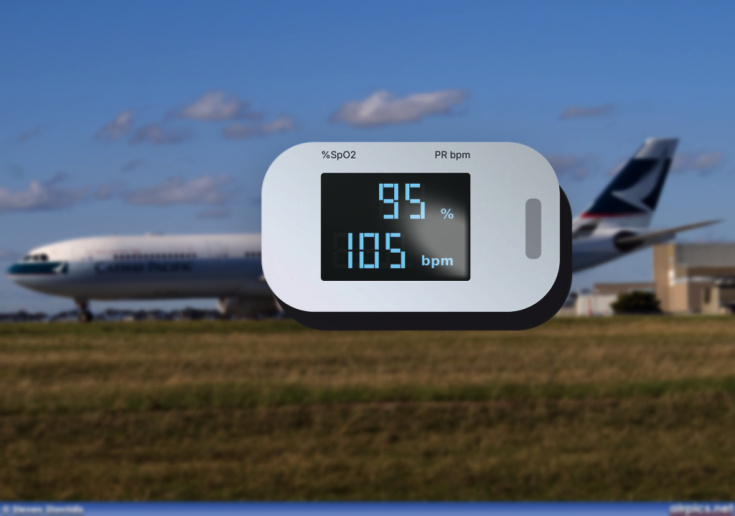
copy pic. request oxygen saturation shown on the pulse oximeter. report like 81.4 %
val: 95 %
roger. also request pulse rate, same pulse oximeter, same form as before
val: 105 bpm
